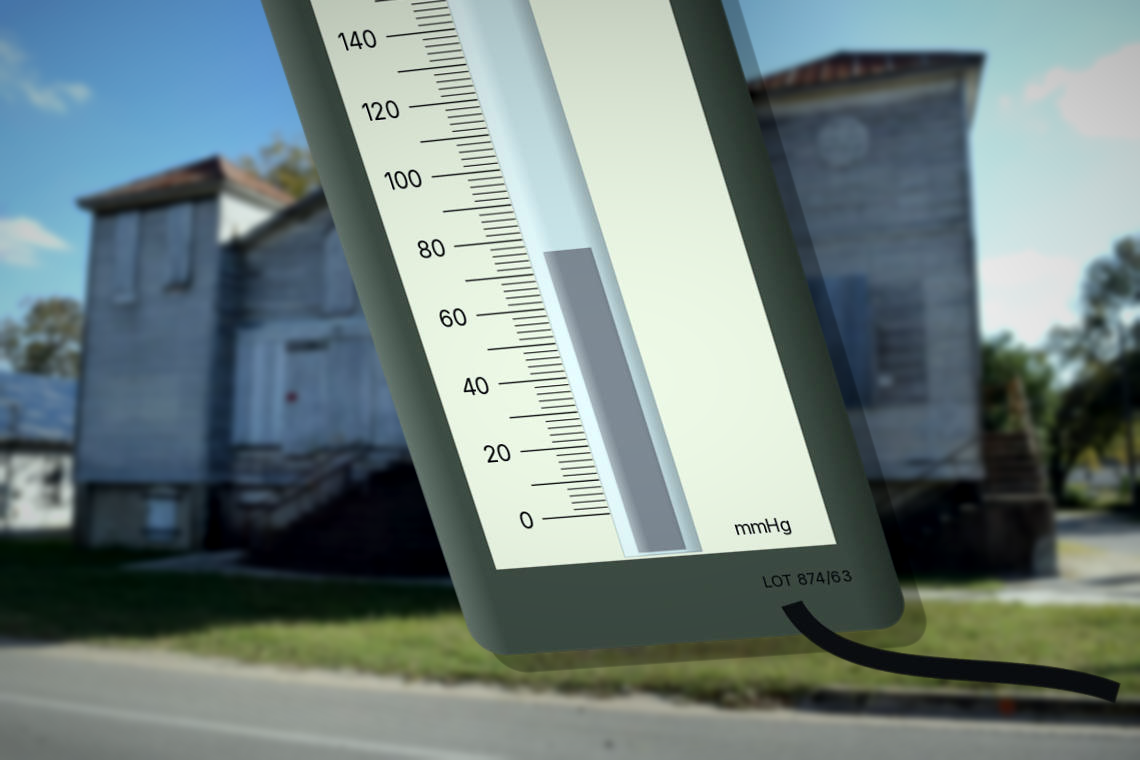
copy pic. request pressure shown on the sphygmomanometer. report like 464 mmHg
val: 76 mmHg
